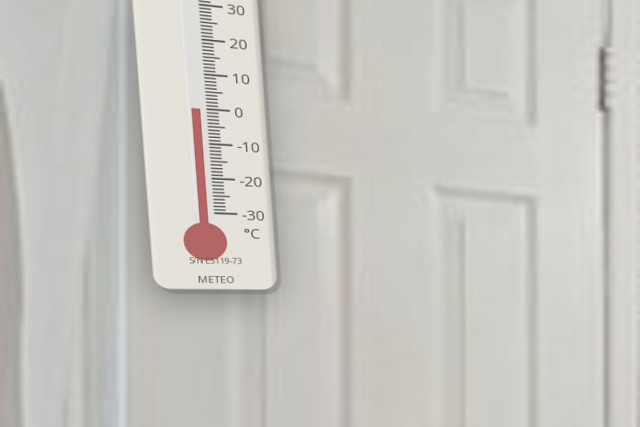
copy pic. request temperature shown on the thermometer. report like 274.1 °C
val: 0 °C
